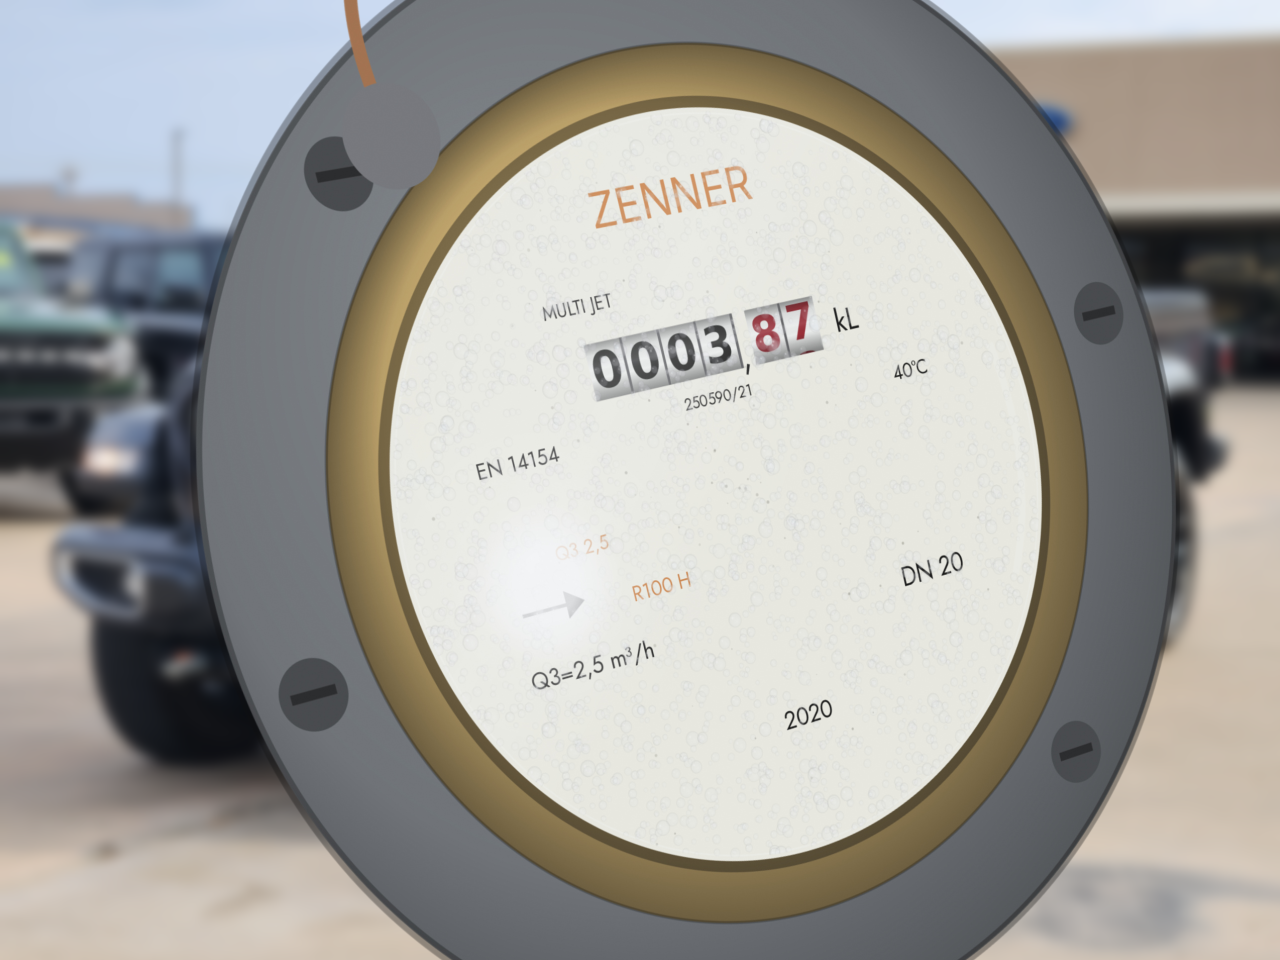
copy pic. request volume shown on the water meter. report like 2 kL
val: 3.87 kL
